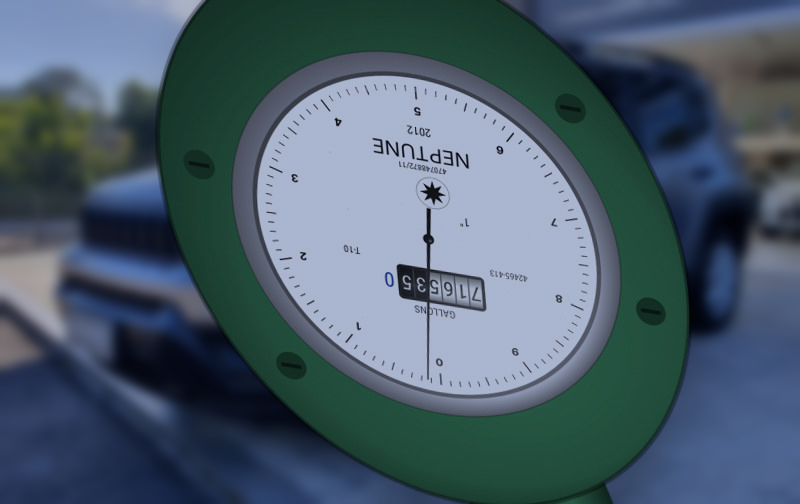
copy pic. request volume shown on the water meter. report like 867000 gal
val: 7165350.1 gal
